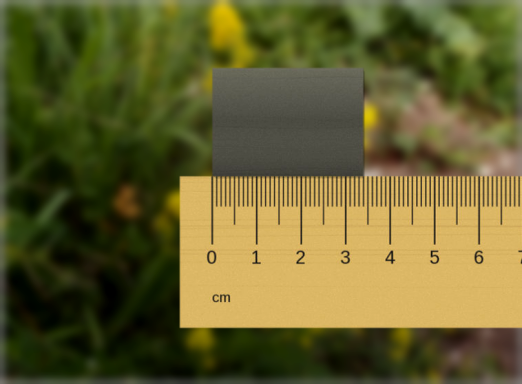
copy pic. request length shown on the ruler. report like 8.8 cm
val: 3.4 cm
